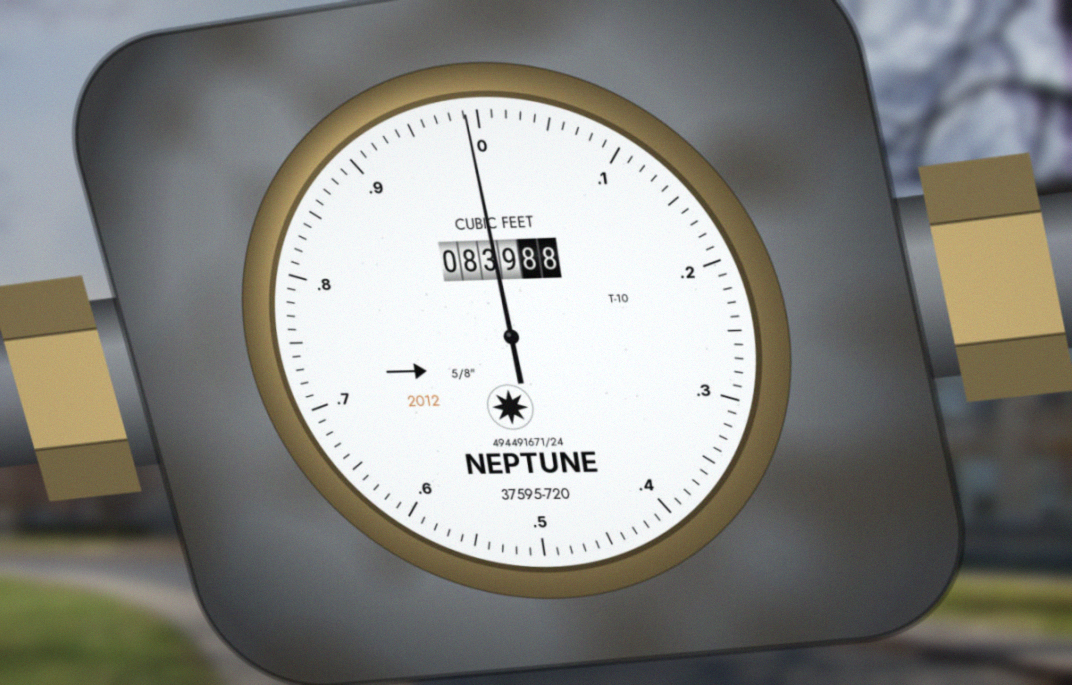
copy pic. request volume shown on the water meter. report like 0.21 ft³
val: 83987.99 ft³
